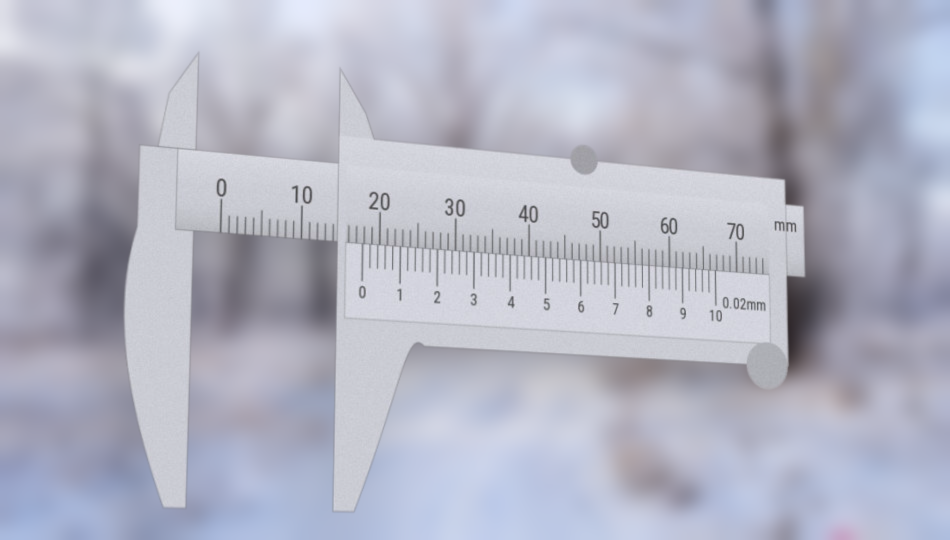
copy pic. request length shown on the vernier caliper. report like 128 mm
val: 17.8 mm
